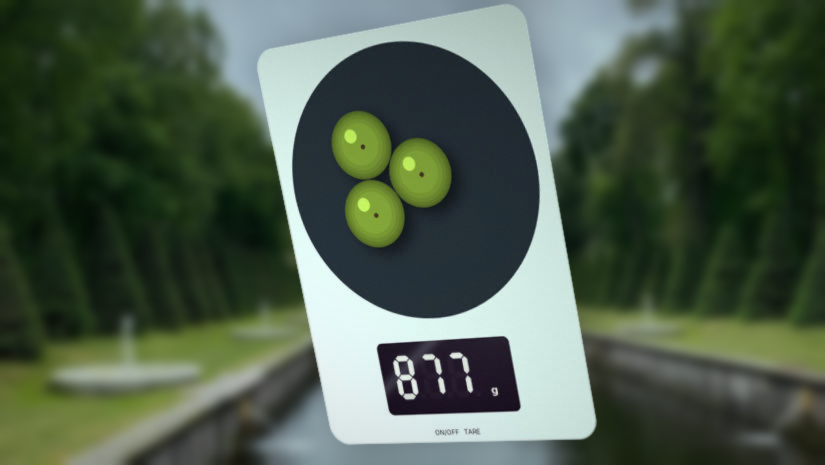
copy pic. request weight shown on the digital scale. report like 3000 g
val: 877 g
